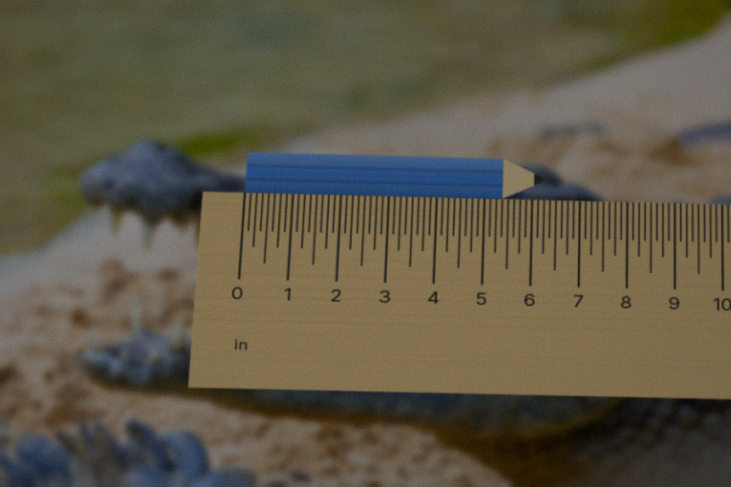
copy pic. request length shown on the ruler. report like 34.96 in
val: 6.25 in
